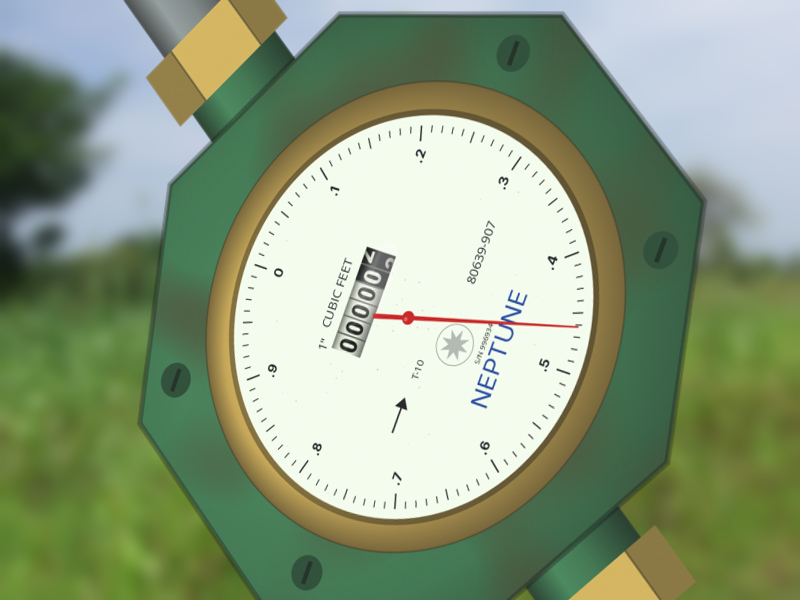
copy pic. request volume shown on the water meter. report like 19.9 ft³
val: 2.46 ft³
